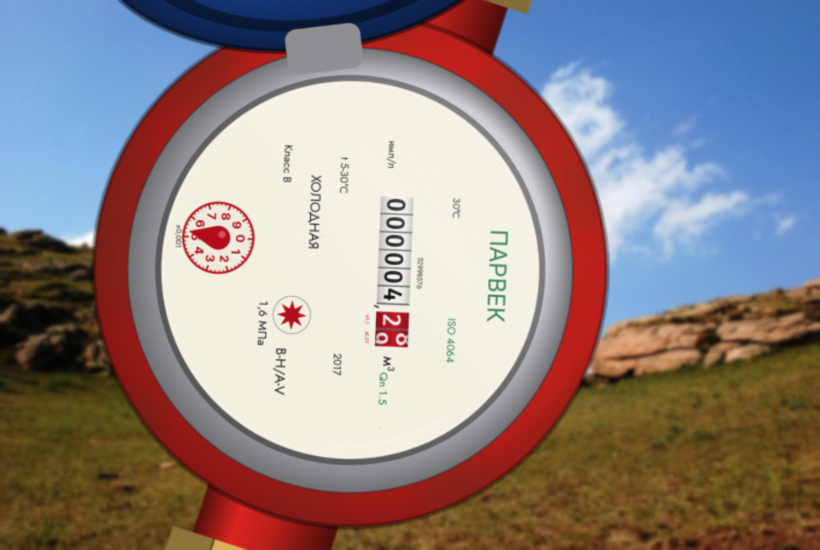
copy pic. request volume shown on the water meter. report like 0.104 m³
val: 4.285 m³
